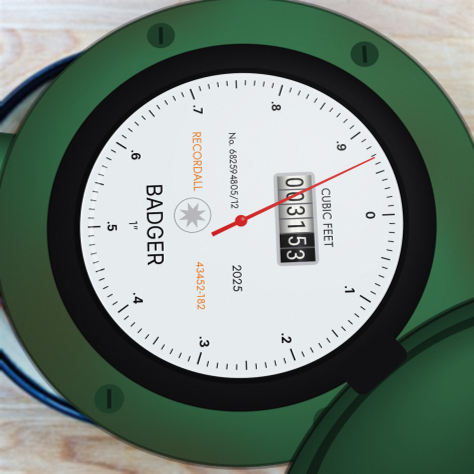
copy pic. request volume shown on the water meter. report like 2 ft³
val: 3152.93 ft³
